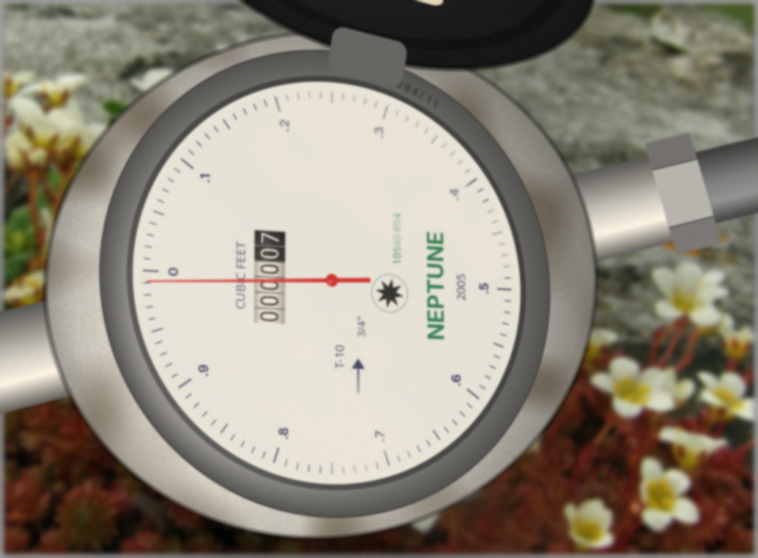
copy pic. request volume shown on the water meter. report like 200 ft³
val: 6.99 ft³
